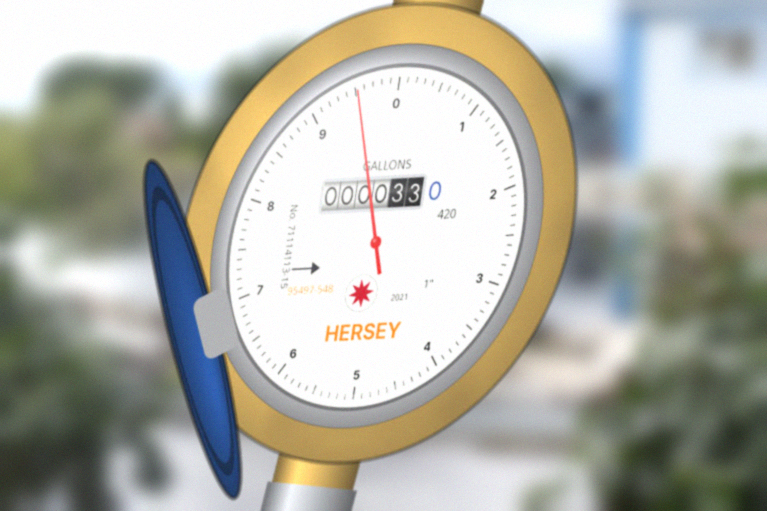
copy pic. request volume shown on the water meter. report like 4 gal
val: 329.5 gal
